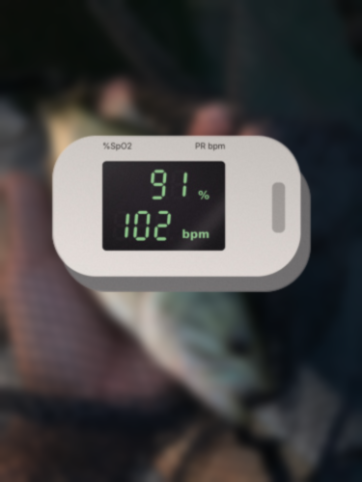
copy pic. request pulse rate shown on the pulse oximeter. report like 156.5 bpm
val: 102 bpm
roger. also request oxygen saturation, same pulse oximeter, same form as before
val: 91 %
